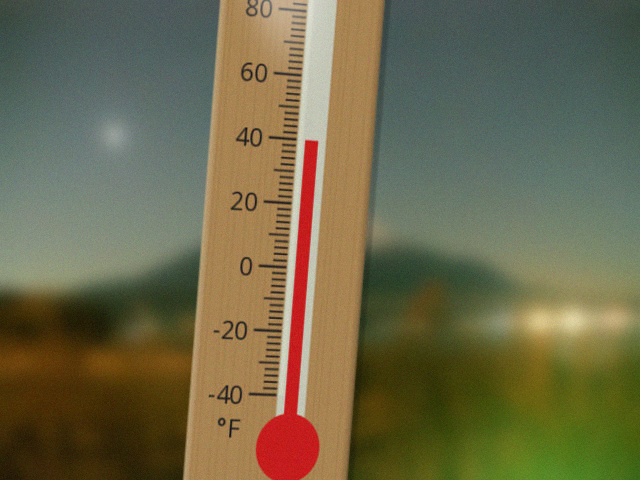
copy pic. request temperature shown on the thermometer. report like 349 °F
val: 40 °F
